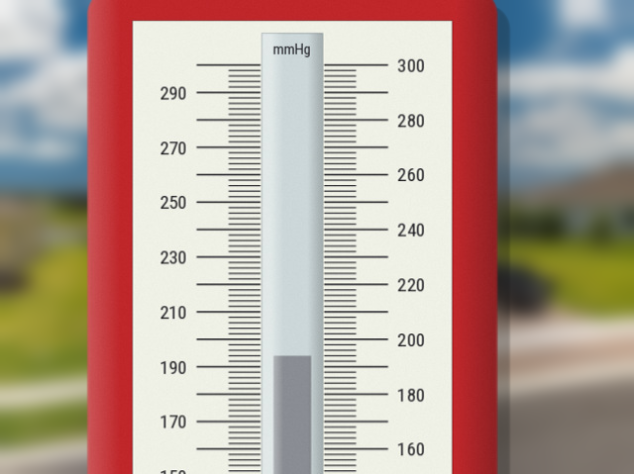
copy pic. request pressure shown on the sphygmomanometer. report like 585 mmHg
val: 194 mmHg
